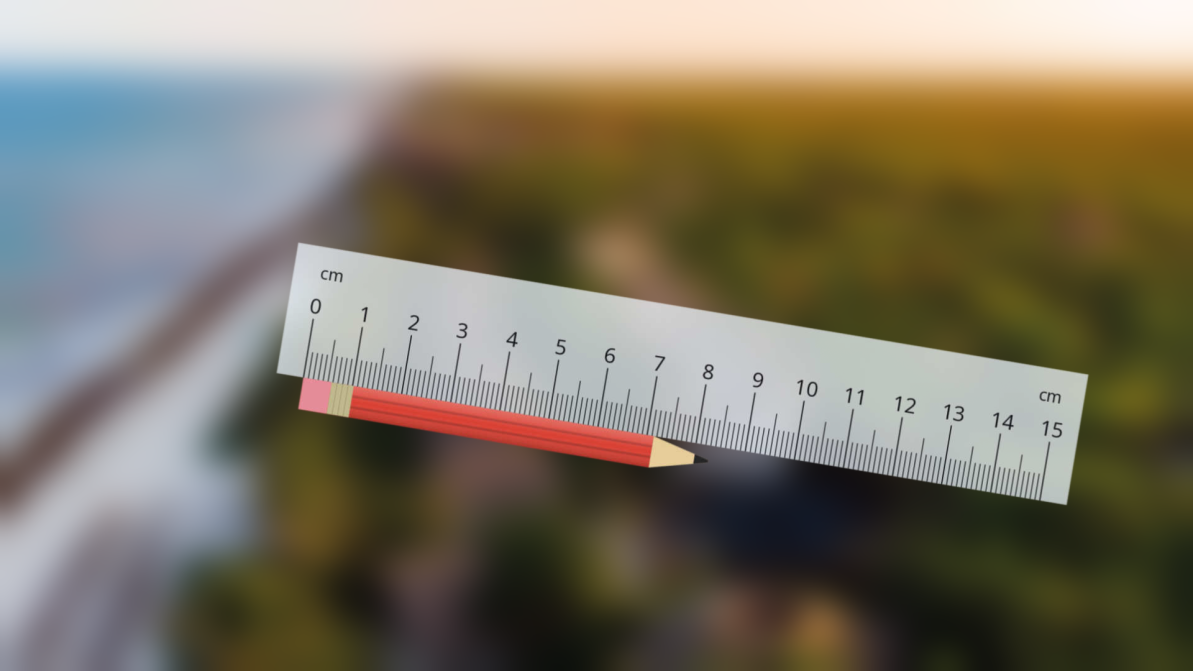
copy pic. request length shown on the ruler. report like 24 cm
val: 8.3 cm
